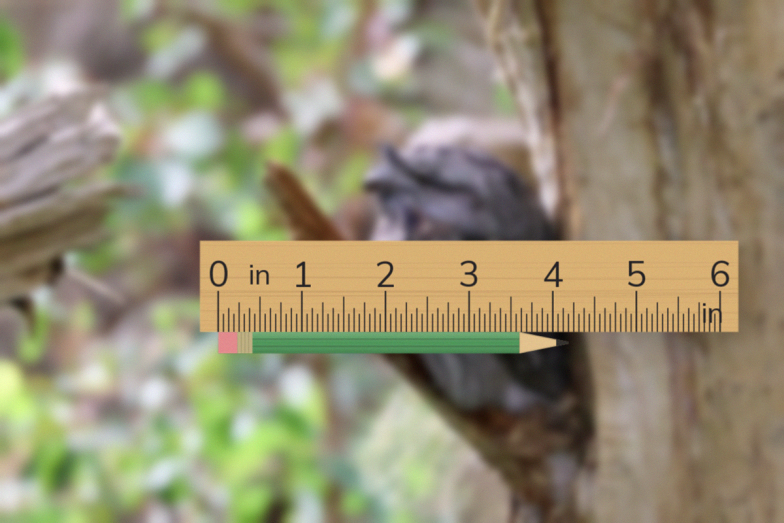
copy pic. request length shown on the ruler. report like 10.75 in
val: 4.1875 in
